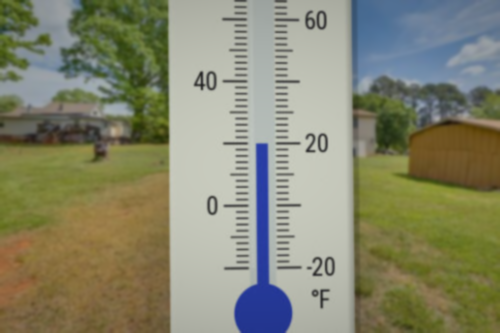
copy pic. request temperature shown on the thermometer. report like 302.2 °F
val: 20 °F
